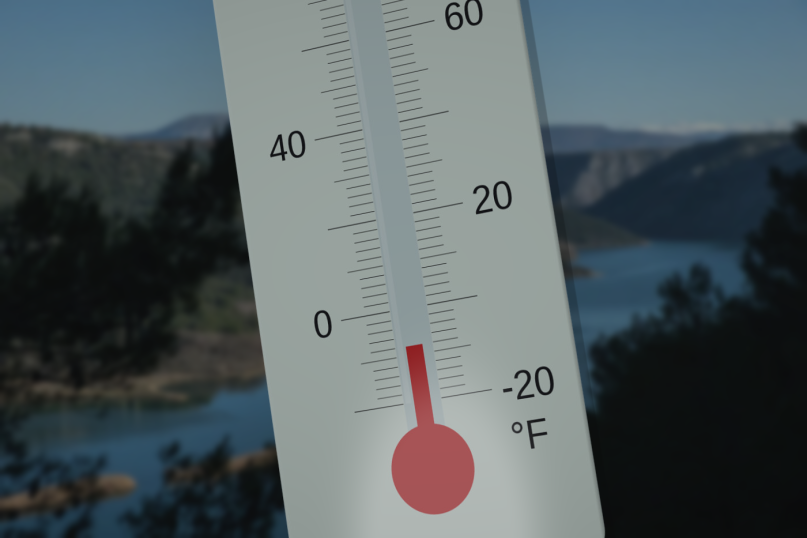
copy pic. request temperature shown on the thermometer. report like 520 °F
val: -8 °F
